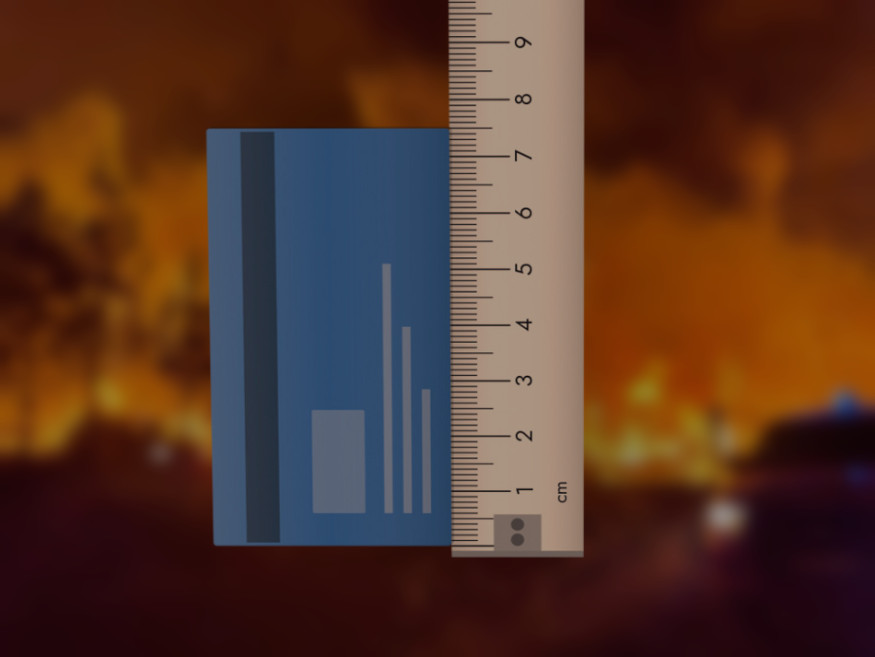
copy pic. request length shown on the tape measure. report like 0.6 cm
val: 7.5 cm
